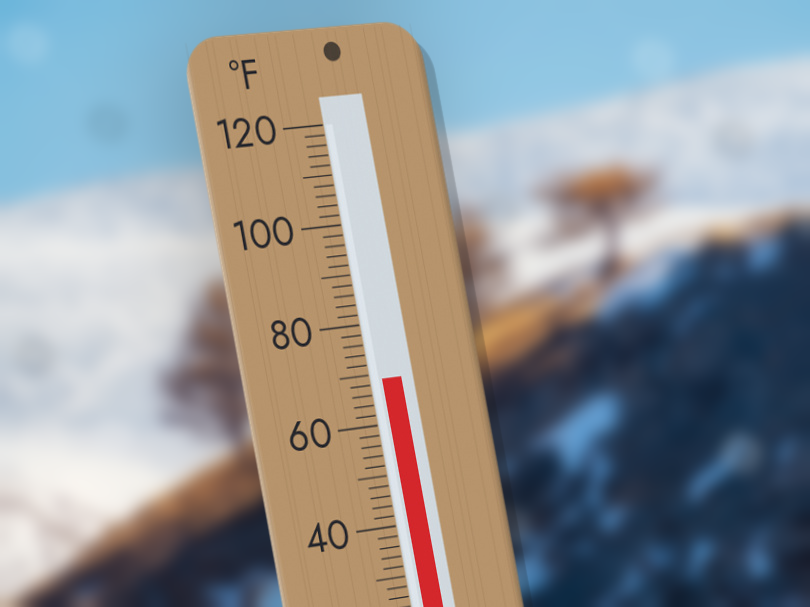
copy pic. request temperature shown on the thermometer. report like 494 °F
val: 69 °F
